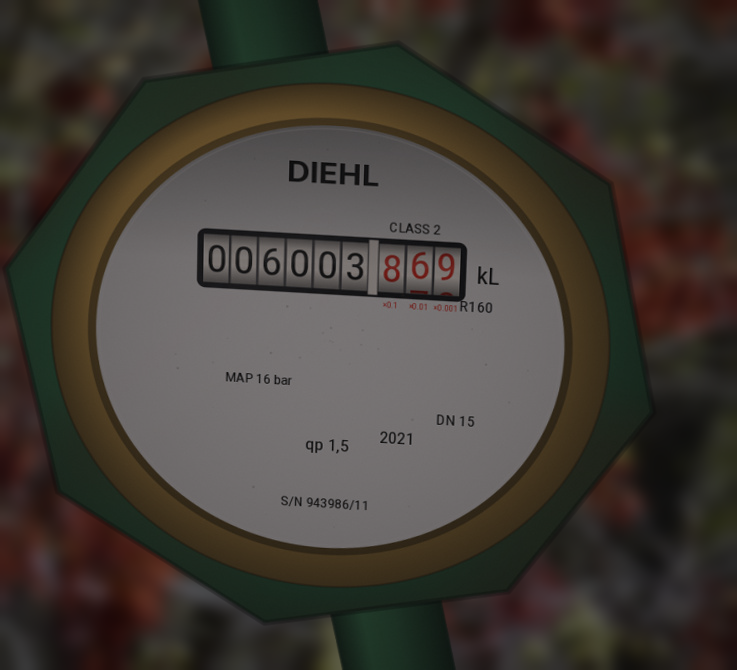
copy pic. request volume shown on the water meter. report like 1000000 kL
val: 6003.869 kL
